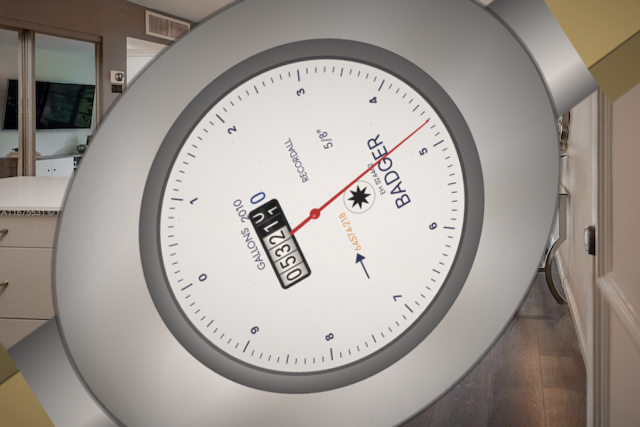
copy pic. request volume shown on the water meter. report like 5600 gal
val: 532104.7 gal
